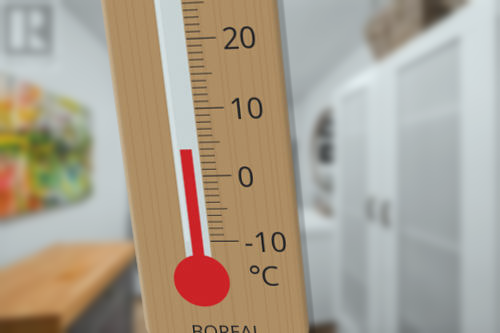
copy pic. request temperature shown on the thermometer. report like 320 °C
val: 4 °C
